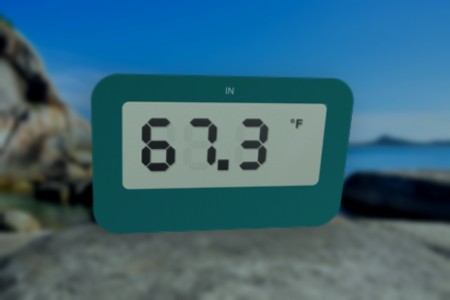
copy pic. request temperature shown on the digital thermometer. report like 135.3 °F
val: 67.3 °F
